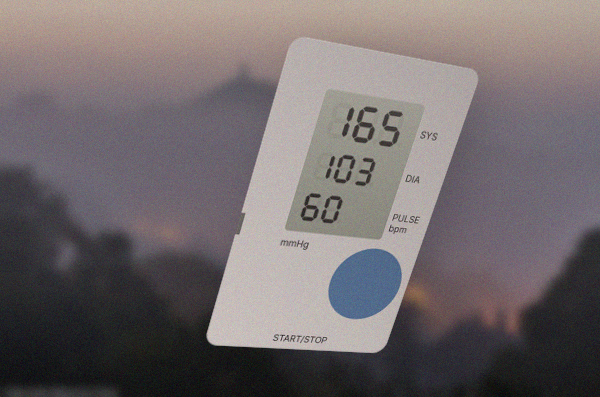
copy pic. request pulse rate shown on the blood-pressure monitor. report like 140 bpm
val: 60 bpm
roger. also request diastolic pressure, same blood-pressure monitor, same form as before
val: 103 mmHg
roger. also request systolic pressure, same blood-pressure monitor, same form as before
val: 165 mmHg
